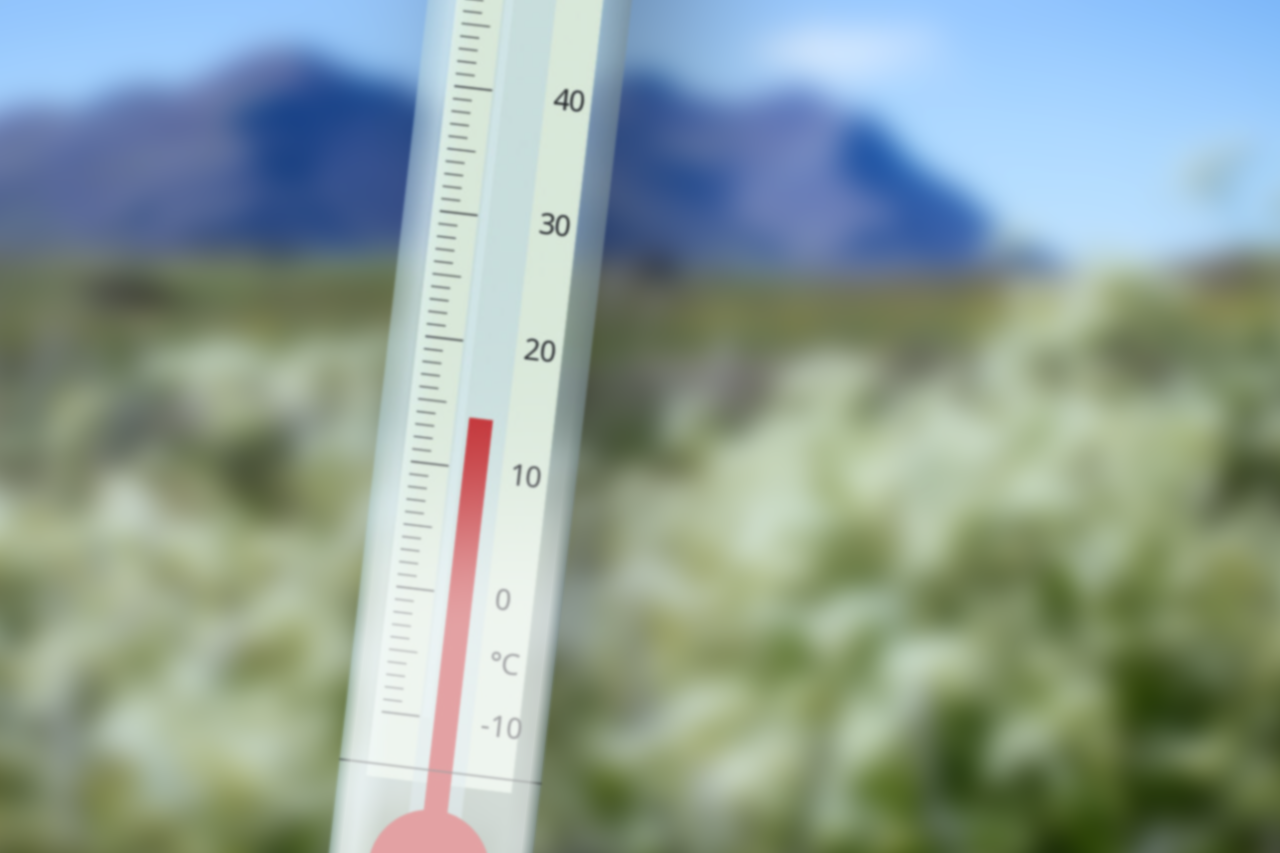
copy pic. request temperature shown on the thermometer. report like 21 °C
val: 14 °C
